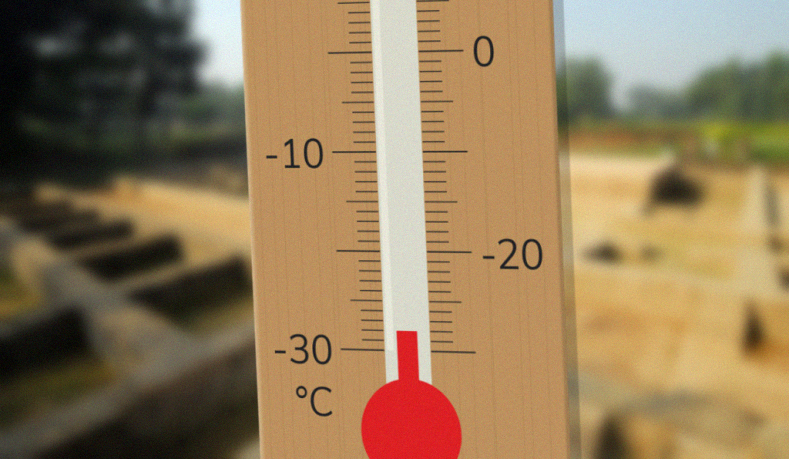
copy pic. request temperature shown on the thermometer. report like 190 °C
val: -28 °C
